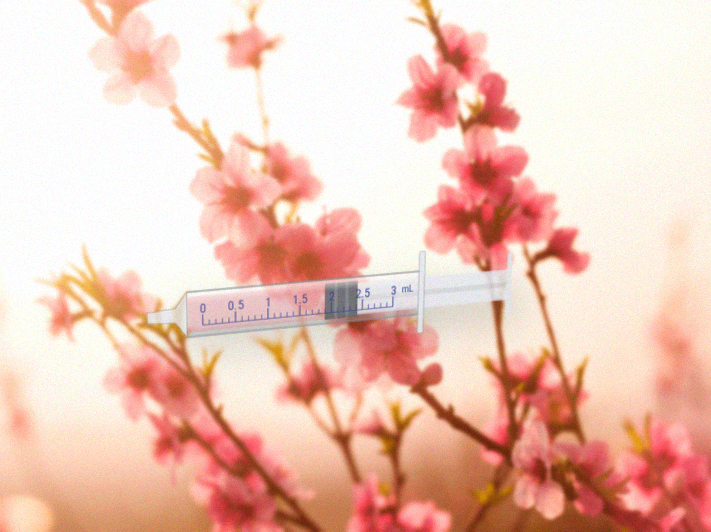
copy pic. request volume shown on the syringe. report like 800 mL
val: 1.9 mL
